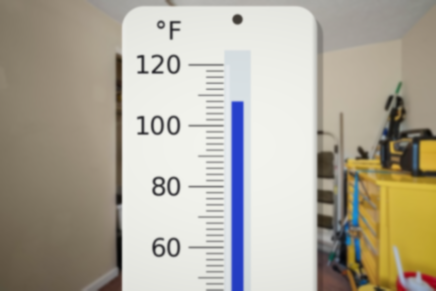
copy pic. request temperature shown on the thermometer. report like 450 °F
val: 108 °F
